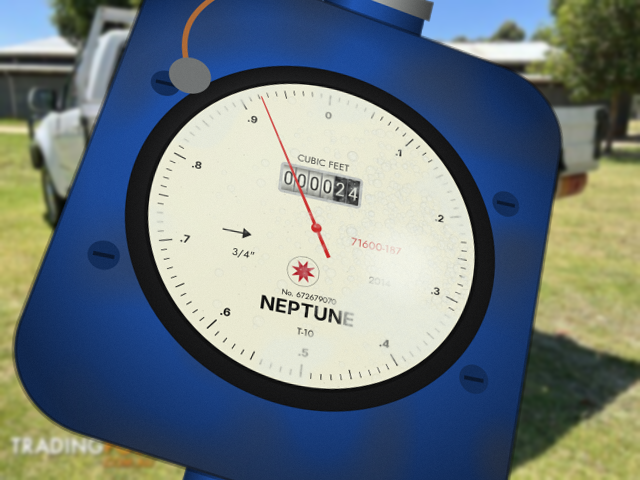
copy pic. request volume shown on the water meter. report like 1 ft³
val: 23.92 ft³
